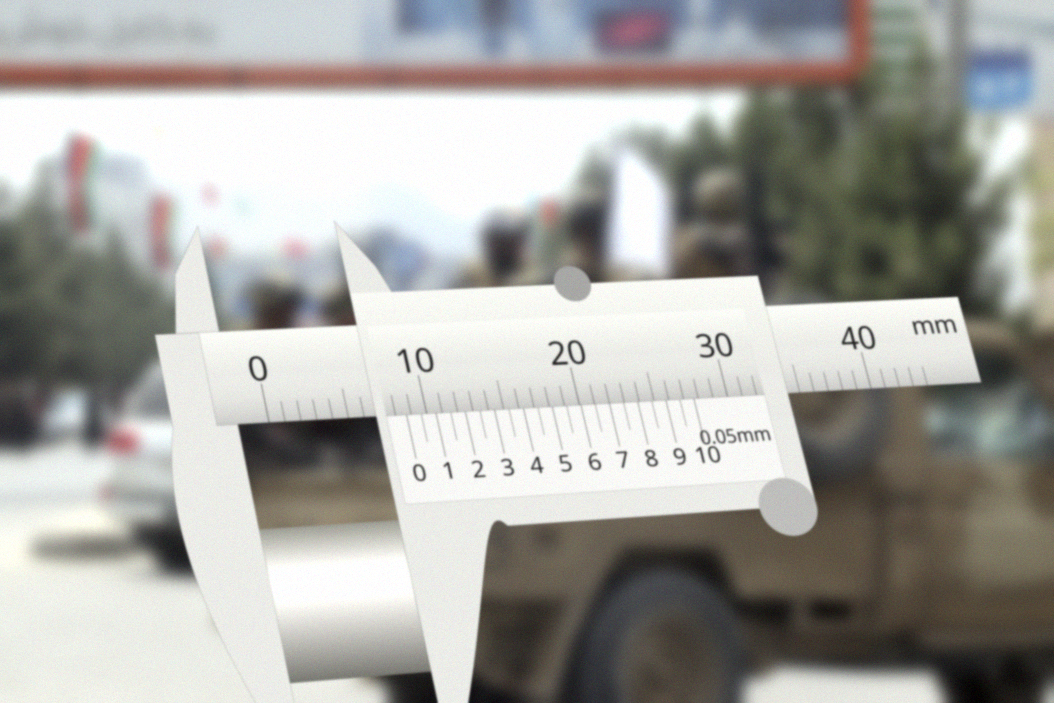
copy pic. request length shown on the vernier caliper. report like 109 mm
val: 8.7 mm
